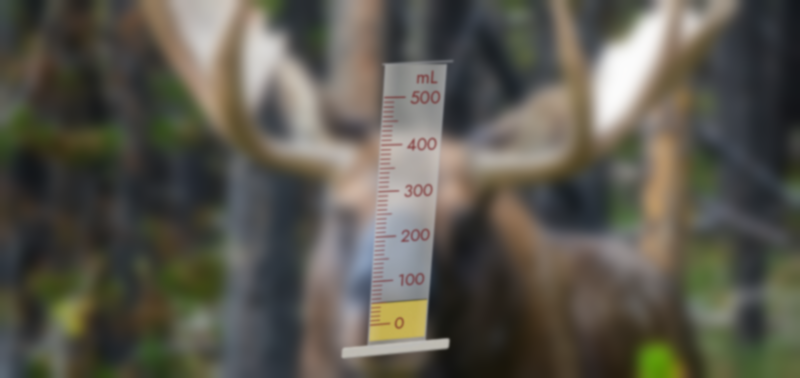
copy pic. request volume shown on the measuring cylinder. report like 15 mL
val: 50 mL
